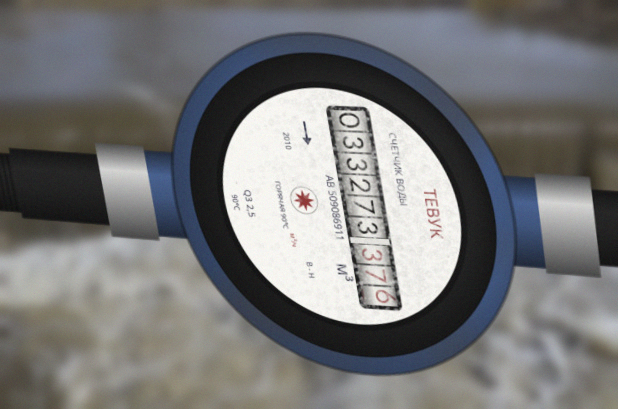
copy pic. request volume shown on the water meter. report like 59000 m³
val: 33273.376 m³
